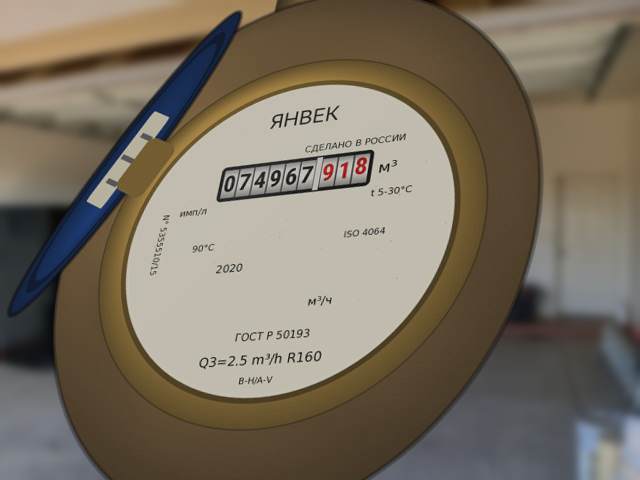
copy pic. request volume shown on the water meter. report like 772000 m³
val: 74967.918 m³
